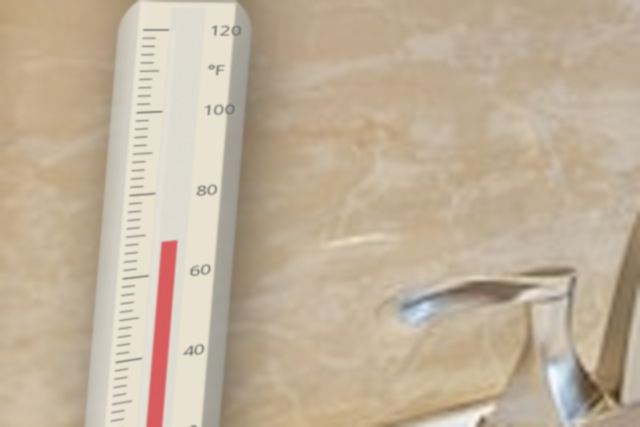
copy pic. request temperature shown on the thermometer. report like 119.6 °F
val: 68 °F
